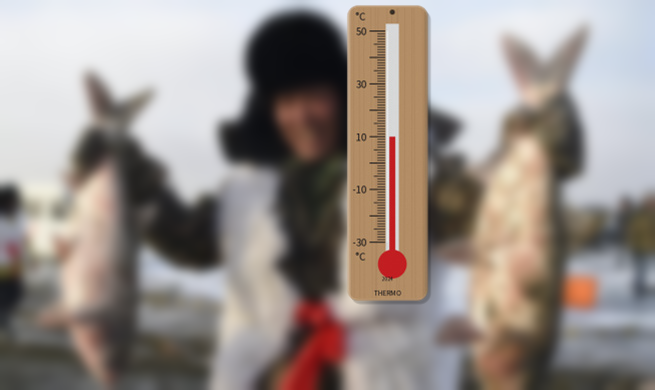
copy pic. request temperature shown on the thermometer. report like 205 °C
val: 10 °C
